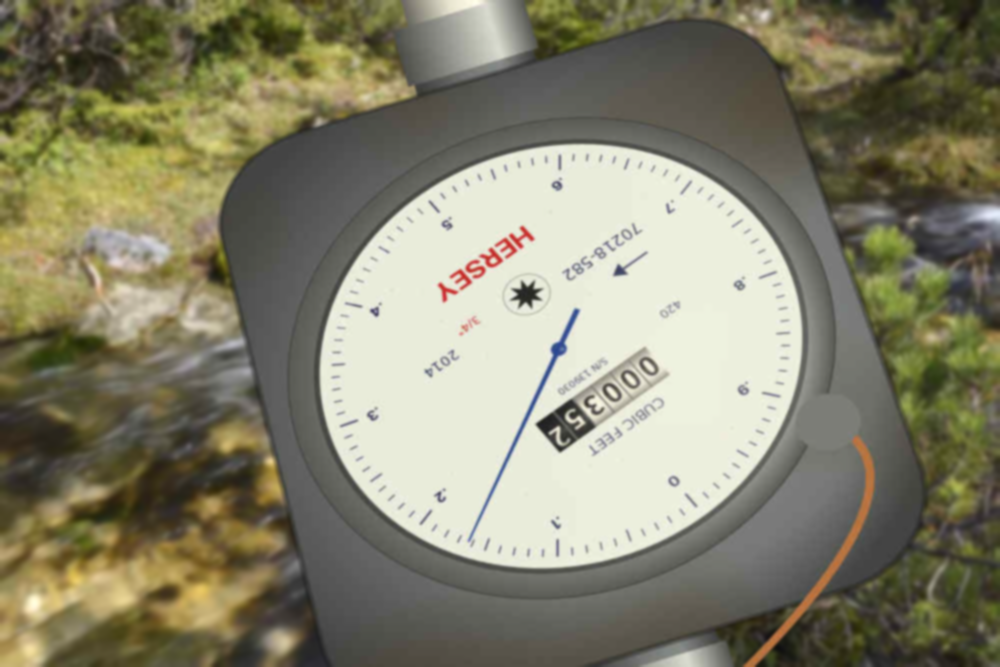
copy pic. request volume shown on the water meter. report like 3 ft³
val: 352.16 ft³
